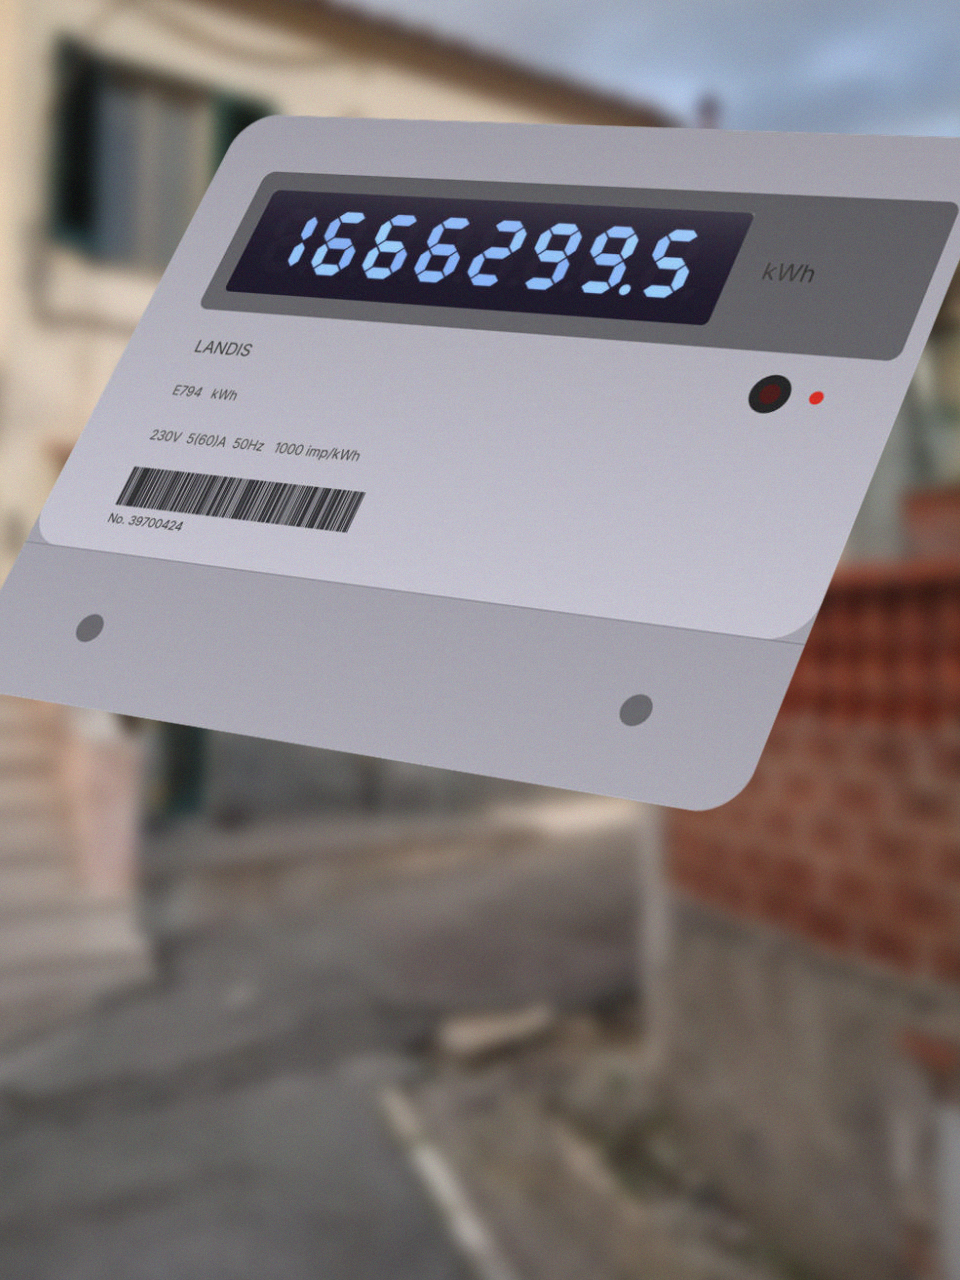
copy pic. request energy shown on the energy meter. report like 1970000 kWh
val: 1666299.5 kWh
